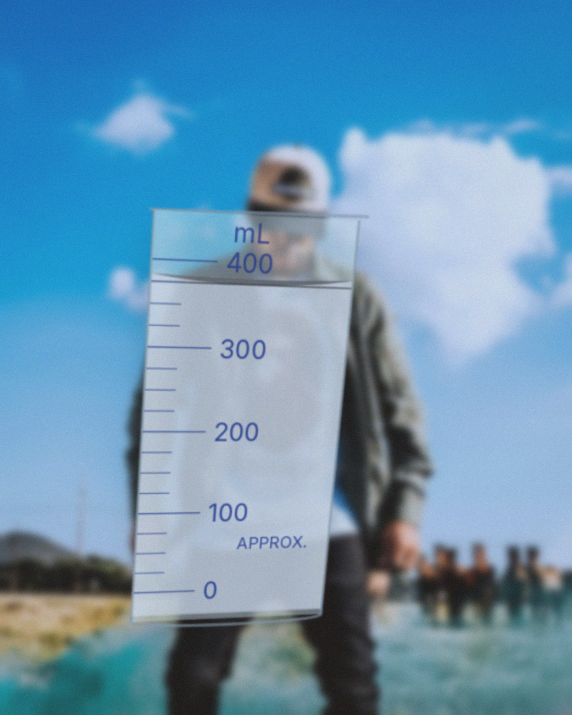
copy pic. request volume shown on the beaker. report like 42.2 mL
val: 375 mL
